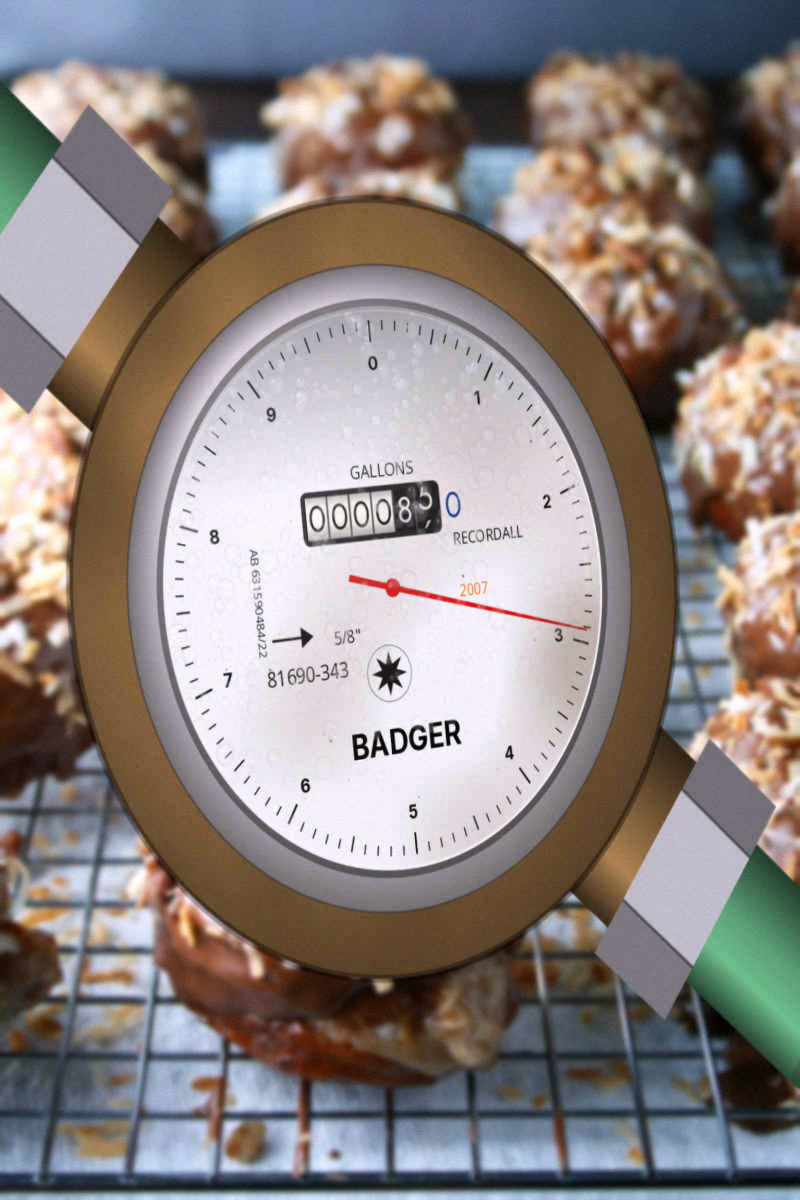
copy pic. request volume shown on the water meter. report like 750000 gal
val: 852.9 gal
